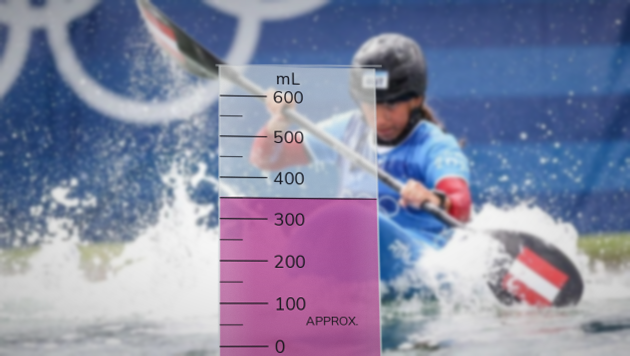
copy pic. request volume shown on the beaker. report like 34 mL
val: 350 mL
